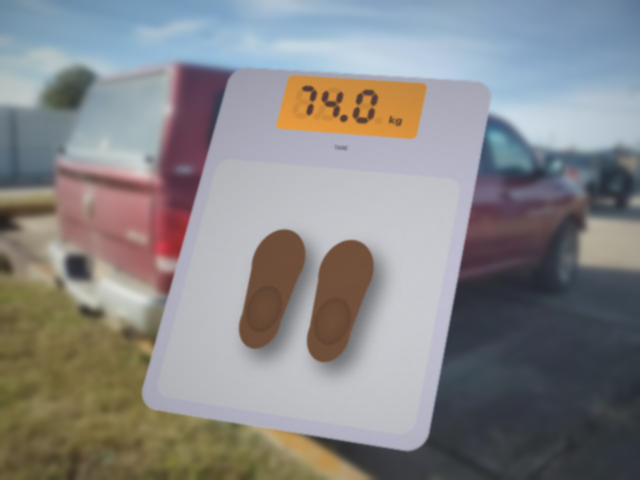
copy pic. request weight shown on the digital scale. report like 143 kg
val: 74.0 kg
